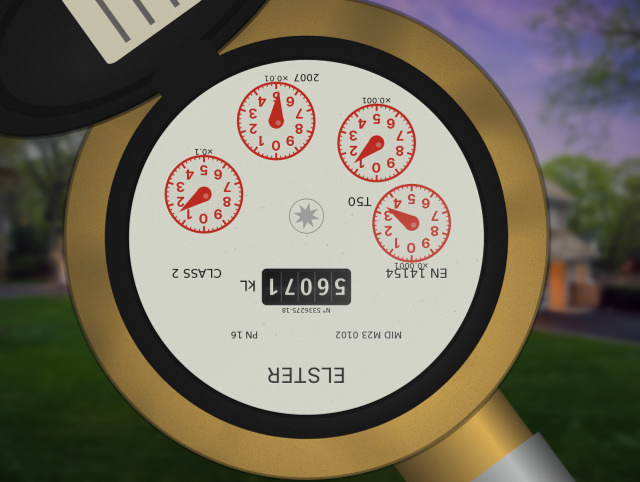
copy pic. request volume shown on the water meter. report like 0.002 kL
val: 56071.1513 kL
